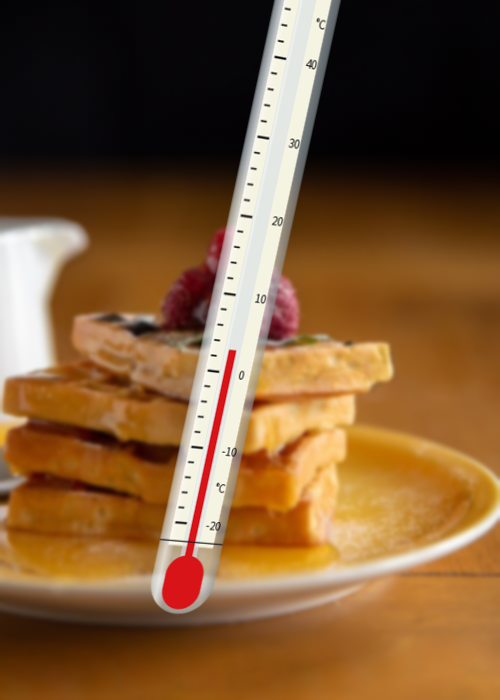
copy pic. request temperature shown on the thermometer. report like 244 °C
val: 3 °C
